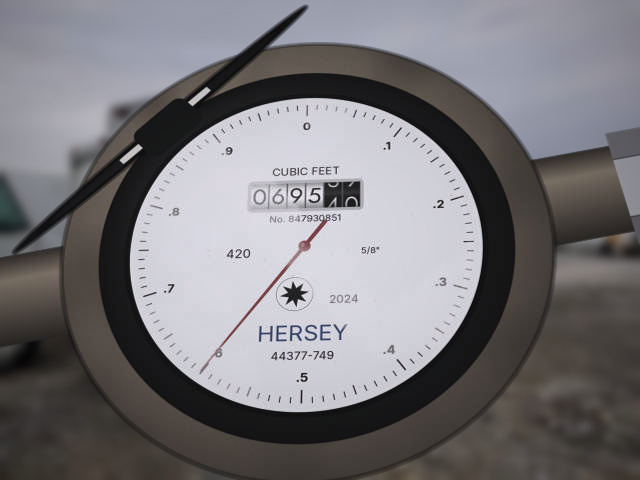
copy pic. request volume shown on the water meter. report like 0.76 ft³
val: 69539.60 ft³
